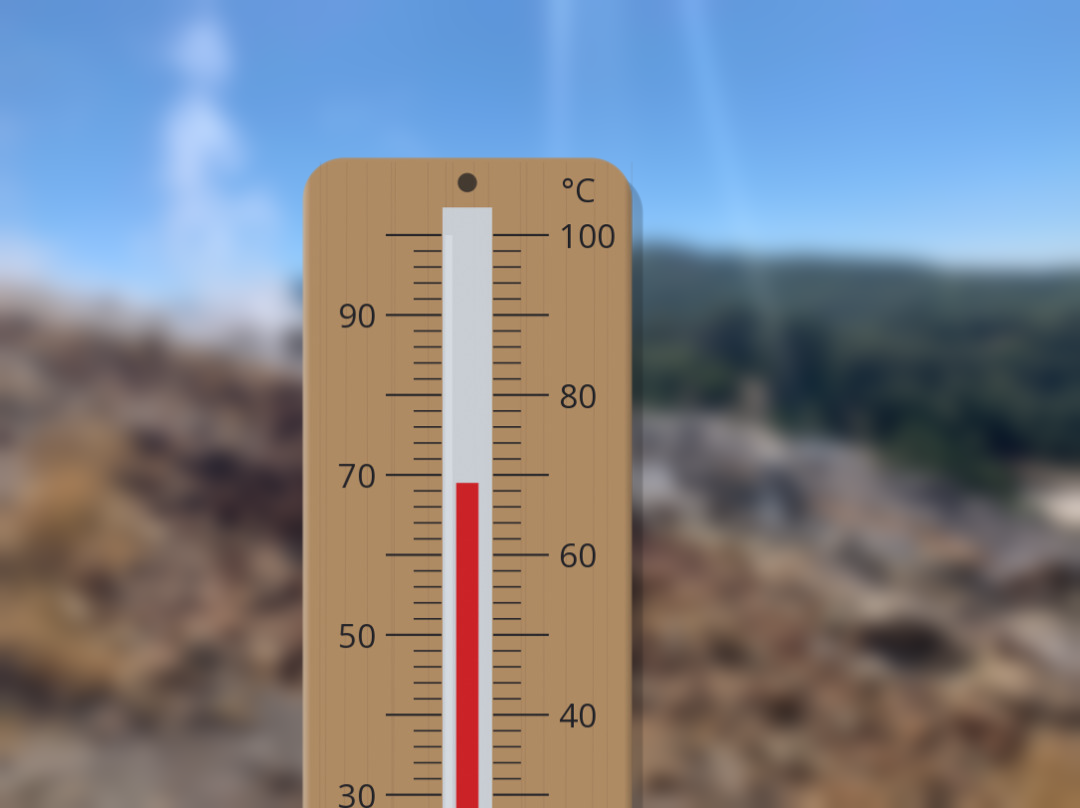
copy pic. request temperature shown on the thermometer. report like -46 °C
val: 69 °C
